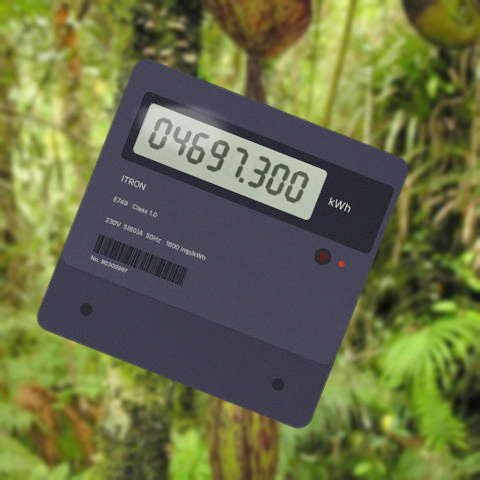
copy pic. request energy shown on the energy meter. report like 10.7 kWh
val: 4697.300 kWh
